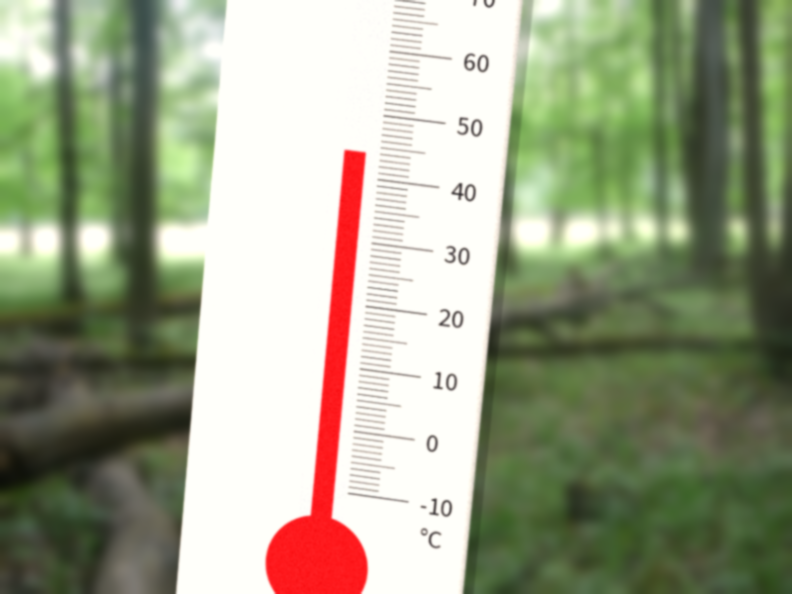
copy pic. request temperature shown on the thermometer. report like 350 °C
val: 44 °C
